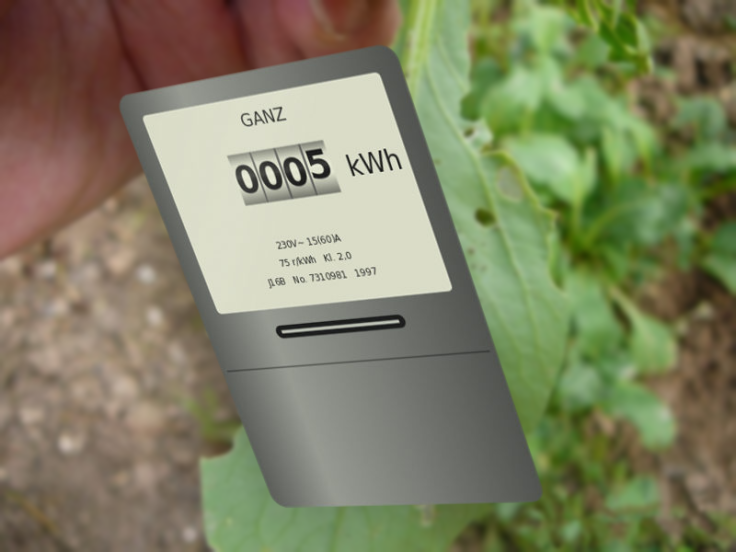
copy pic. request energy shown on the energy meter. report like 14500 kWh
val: 5 kWh
